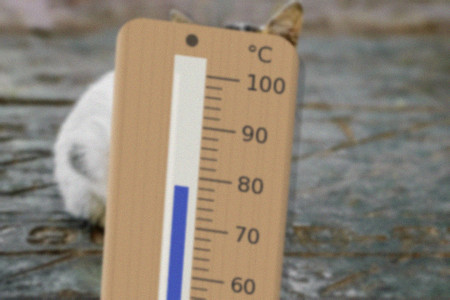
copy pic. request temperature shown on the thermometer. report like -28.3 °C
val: 78 °C
